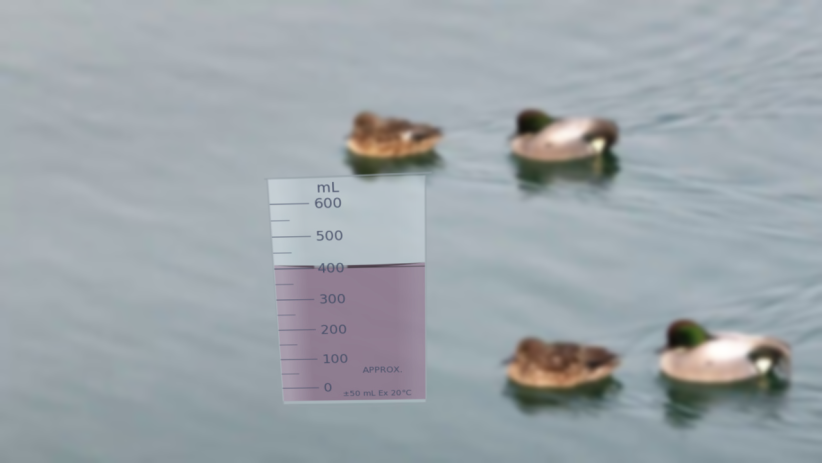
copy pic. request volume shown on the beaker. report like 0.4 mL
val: 400 mL
